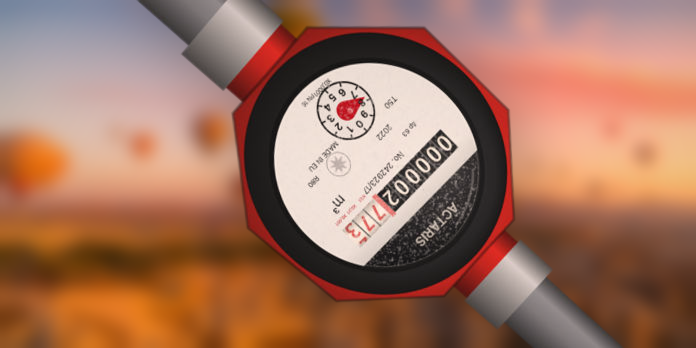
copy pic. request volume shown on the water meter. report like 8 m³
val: 2.7727 m³
